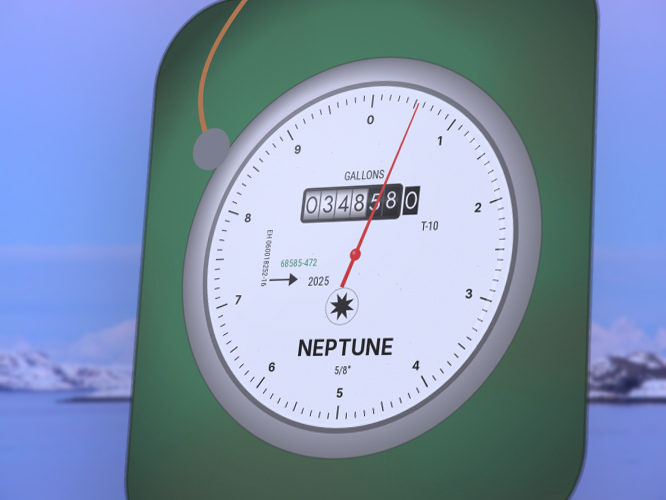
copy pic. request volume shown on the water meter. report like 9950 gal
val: 348580.5 gal
